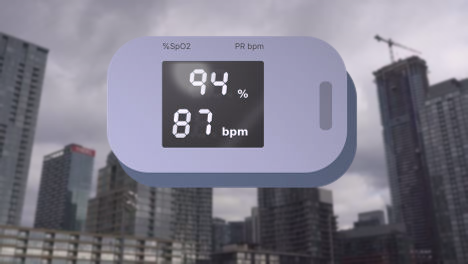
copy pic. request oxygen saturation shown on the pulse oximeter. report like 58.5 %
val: 94 %
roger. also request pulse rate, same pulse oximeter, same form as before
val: 87 bpm
